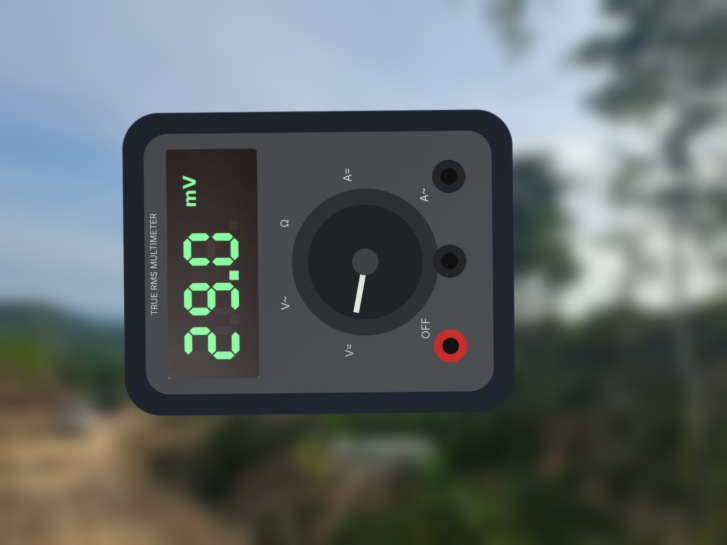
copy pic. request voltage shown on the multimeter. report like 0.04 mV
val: 29.0 mV
